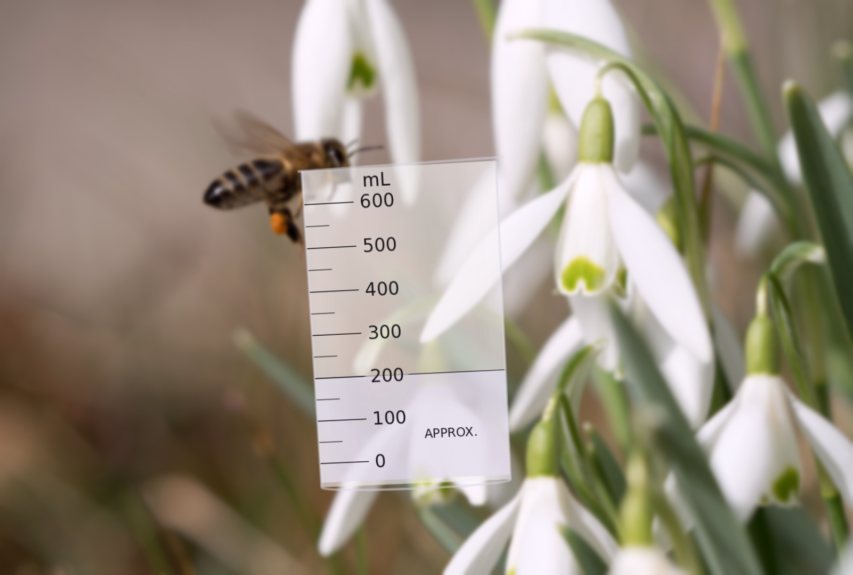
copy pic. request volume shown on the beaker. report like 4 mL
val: 200 mL
